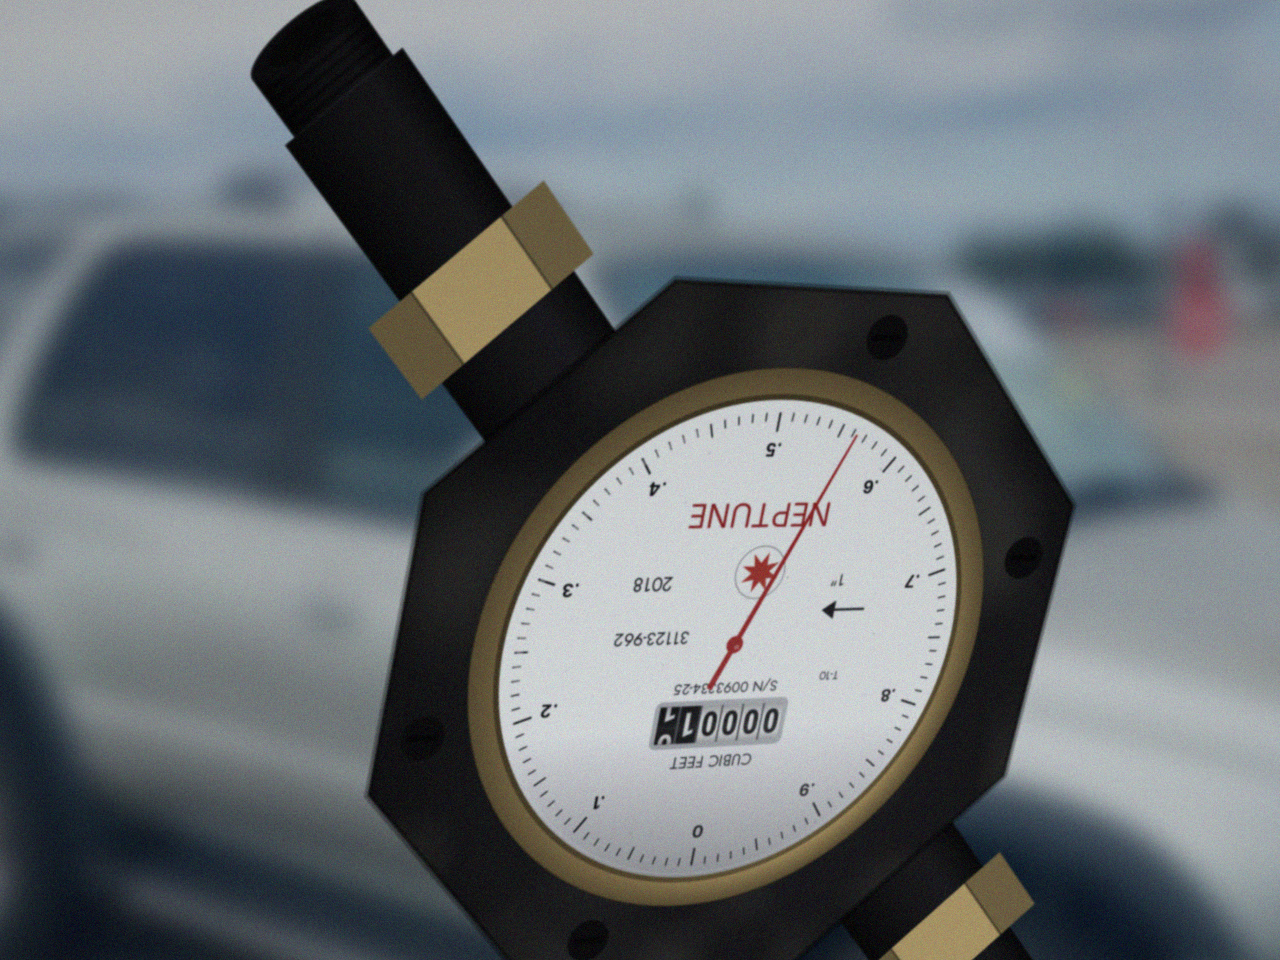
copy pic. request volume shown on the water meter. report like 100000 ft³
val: 10.56 ft³
